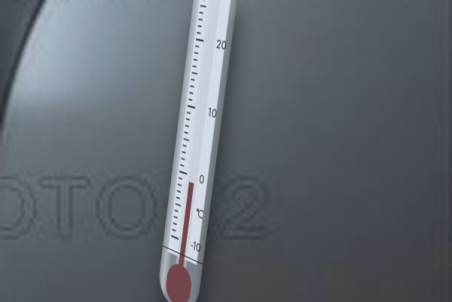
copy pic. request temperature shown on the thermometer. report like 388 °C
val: -1 °C
